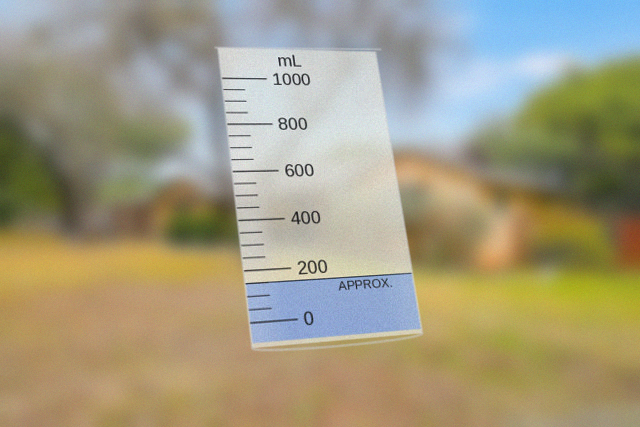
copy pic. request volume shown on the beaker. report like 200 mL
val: 150 mL
